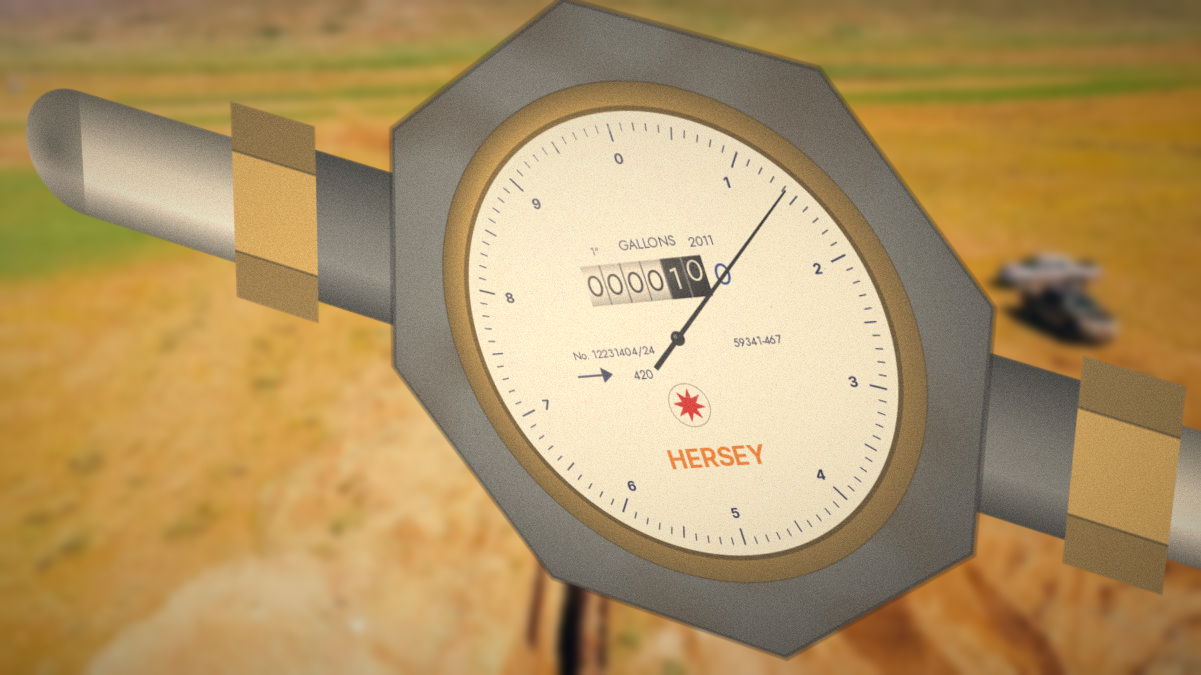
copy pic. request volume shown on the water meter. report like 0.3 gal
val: 101.4 gal
